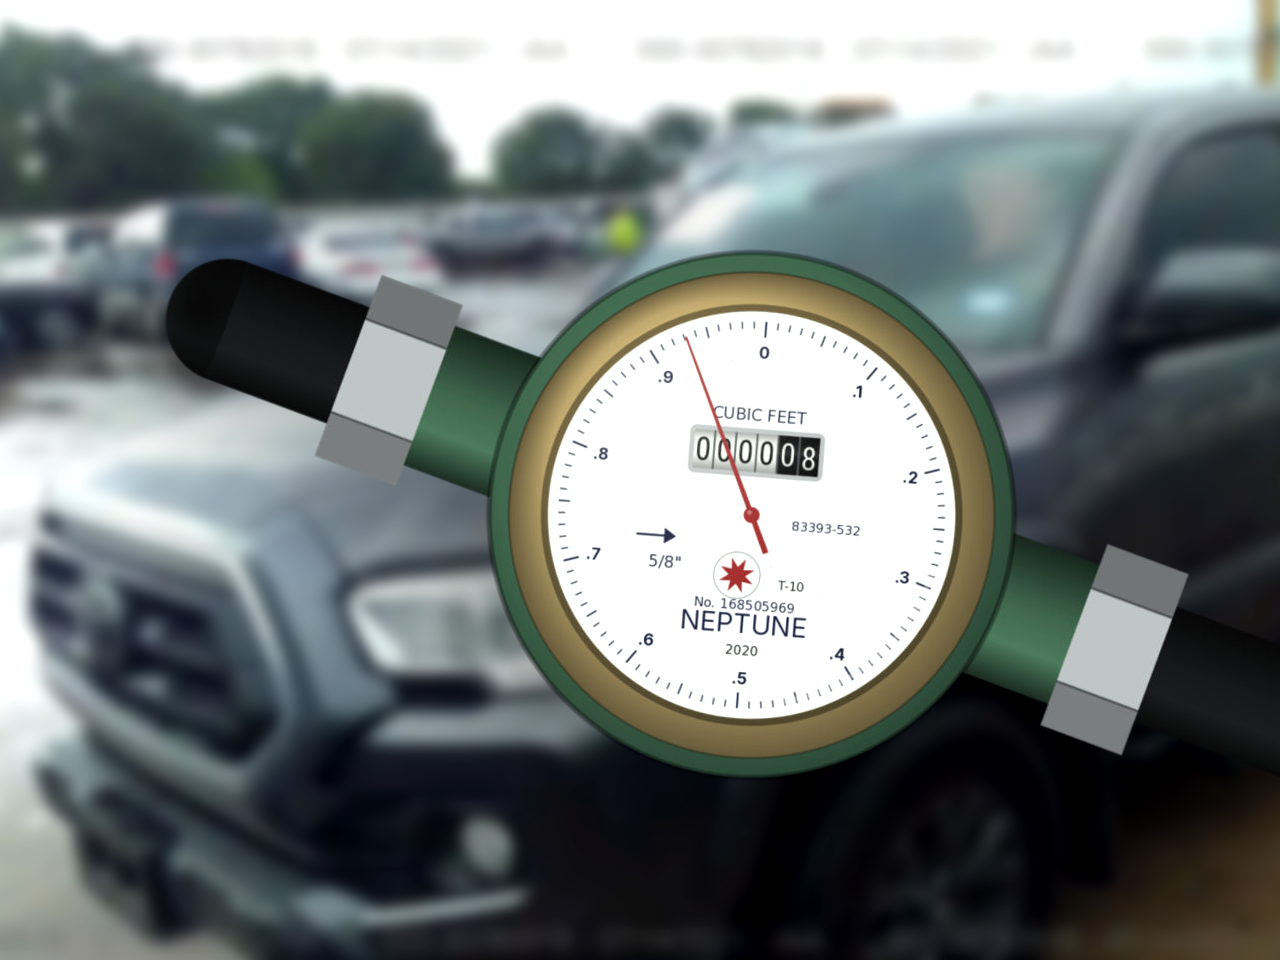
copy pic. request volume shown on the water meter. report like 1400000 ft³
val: 7.93 ft³
